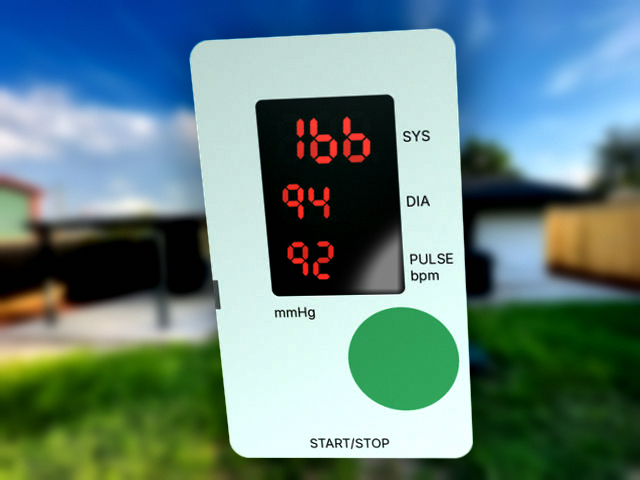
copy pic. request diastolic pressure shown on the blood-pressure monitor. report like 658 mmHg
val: 94 mmHg
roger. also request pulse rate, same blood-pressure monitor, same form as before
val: 92 bpm
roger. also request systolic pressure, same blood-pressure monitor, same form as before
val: 166 mmHg
